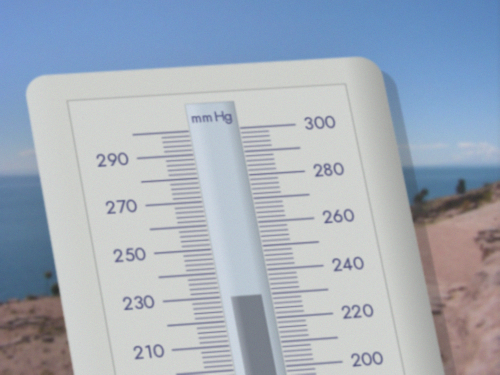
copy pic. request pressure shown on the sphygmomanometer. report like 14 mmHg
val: 230 mmHg
